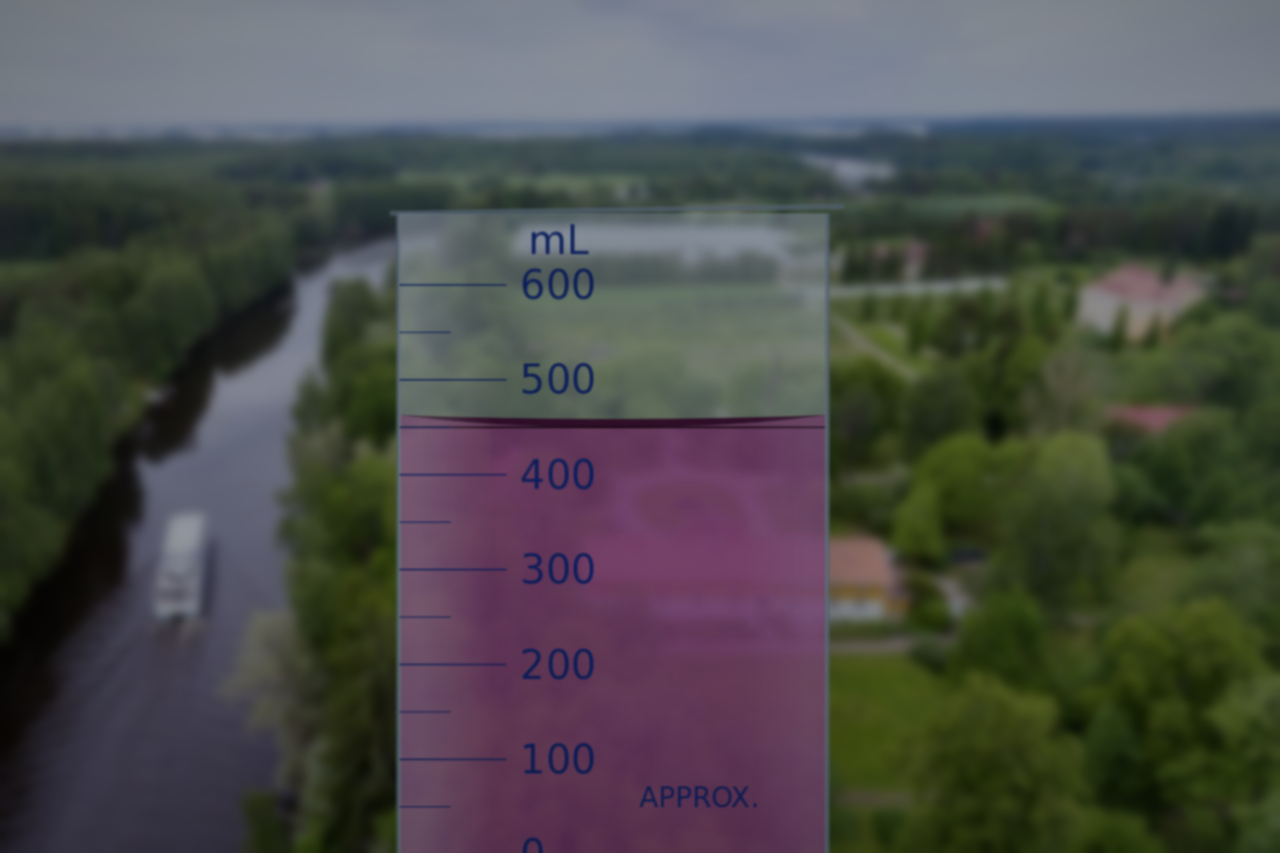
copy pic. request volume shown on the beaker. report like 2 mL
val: 450 mL
